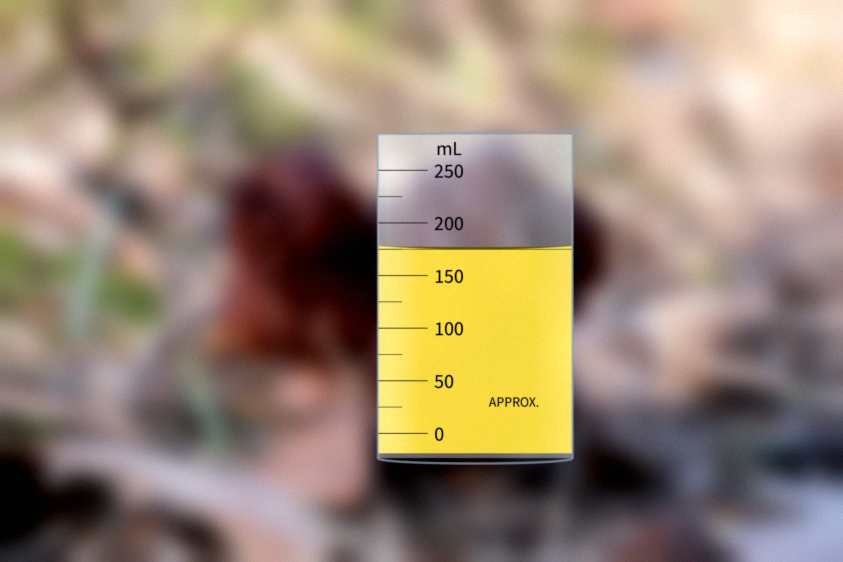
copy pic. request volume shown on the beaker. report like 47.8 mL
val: 175 mL
